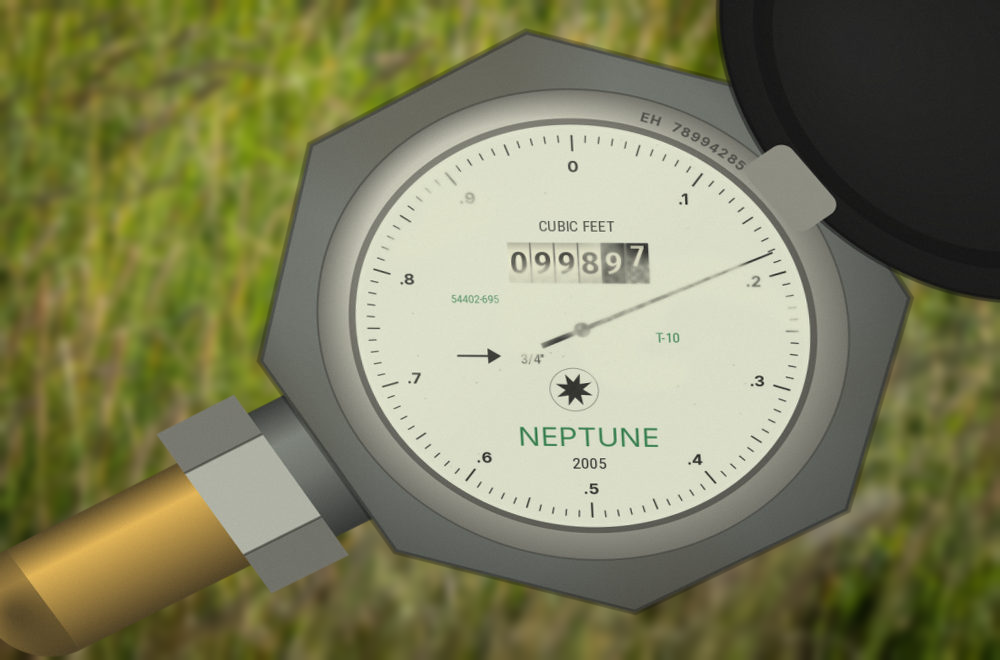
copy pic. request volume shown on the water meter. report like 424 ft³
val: 99897.18 ft³
